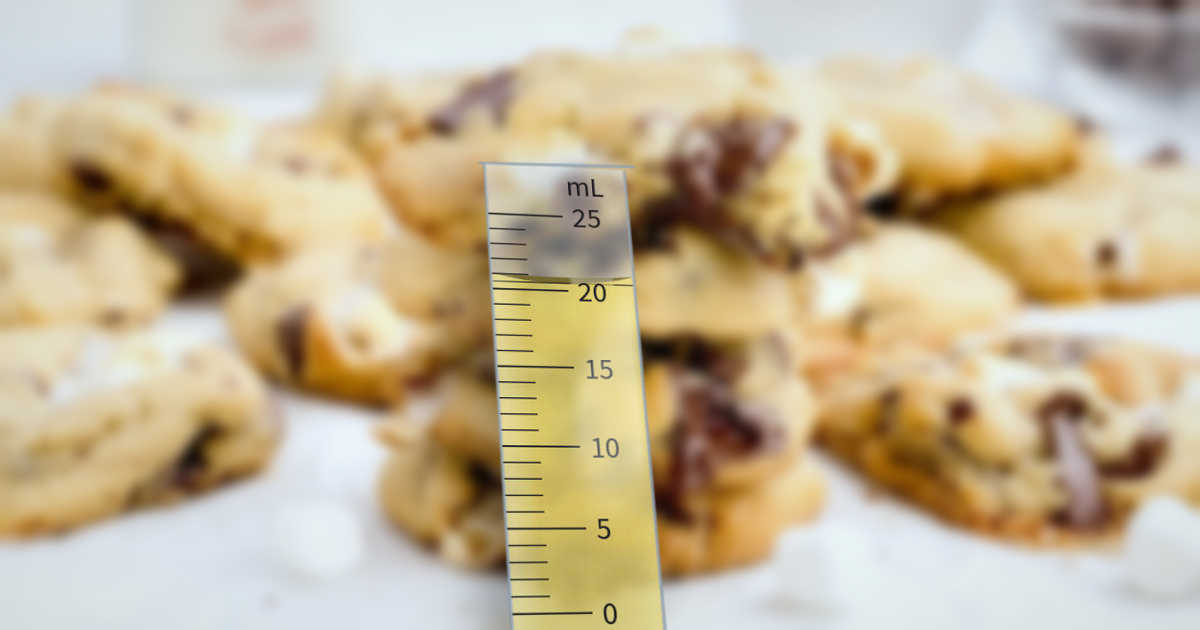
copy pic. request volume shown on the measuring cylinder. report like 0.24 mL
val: 20.5 mL
